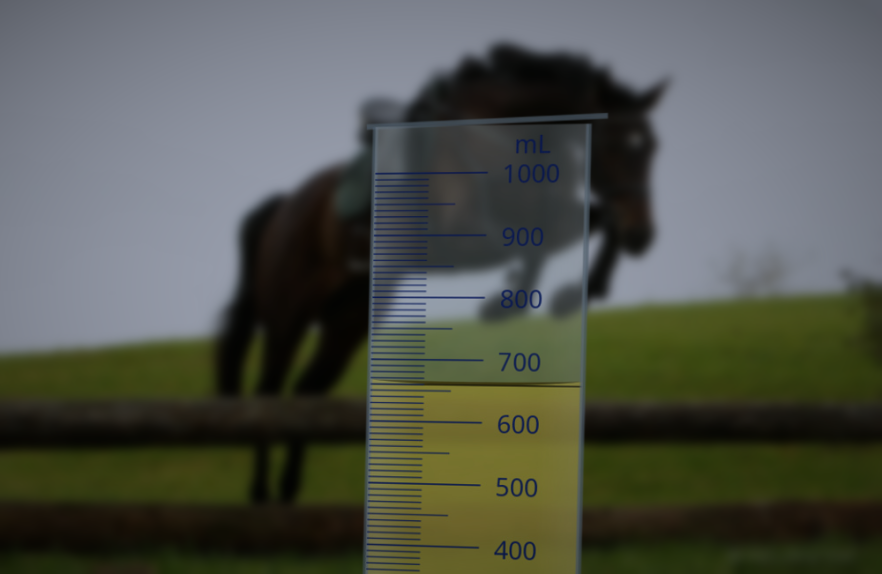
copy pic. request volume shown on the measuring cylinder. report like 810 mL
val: 660 mL
